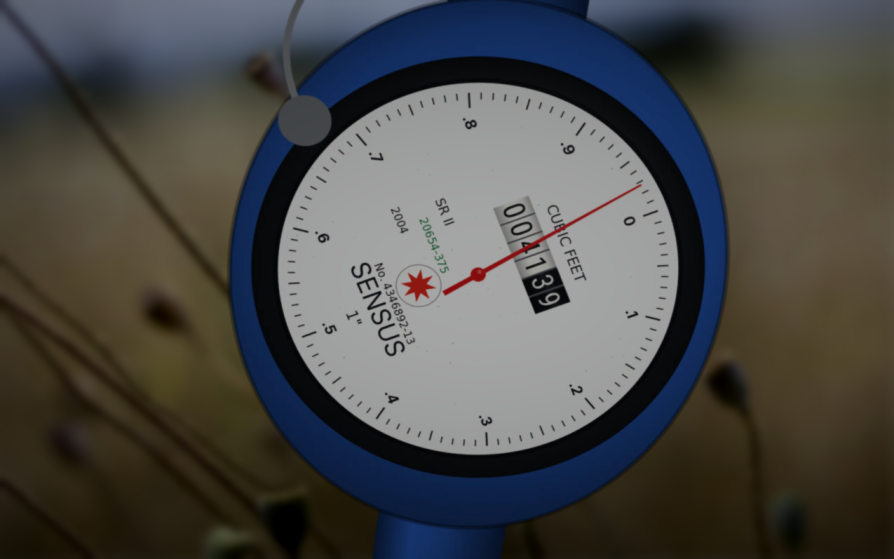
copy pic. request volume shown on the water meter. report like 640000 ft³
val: 4138.97 ft³
